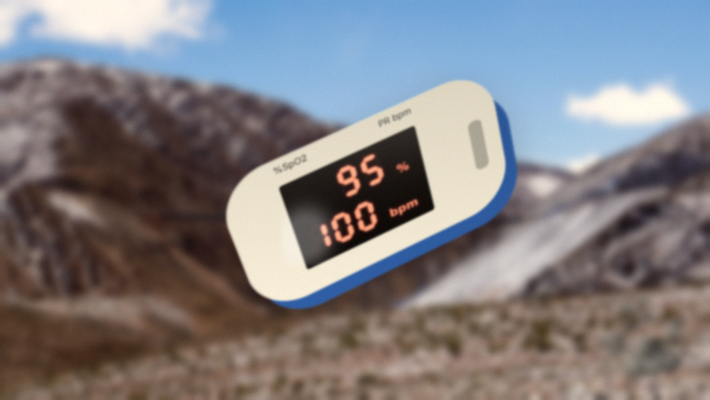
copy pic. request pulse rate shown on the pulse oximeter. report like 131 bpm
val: 100 bpm
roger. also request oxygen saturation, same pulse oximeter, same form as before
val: 95 %
